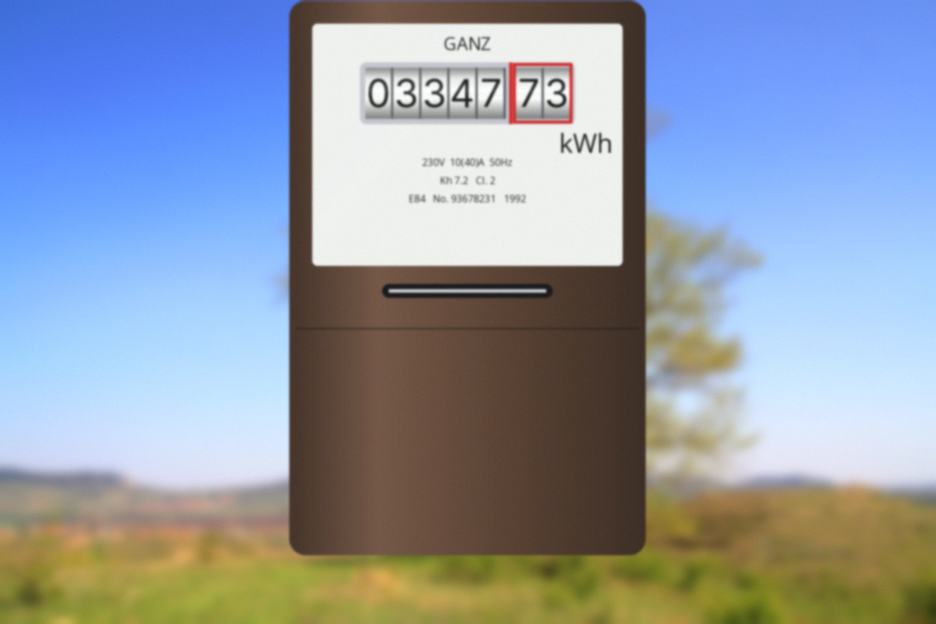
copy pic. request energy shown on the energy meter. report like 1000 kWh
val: 3347.73 kWh
